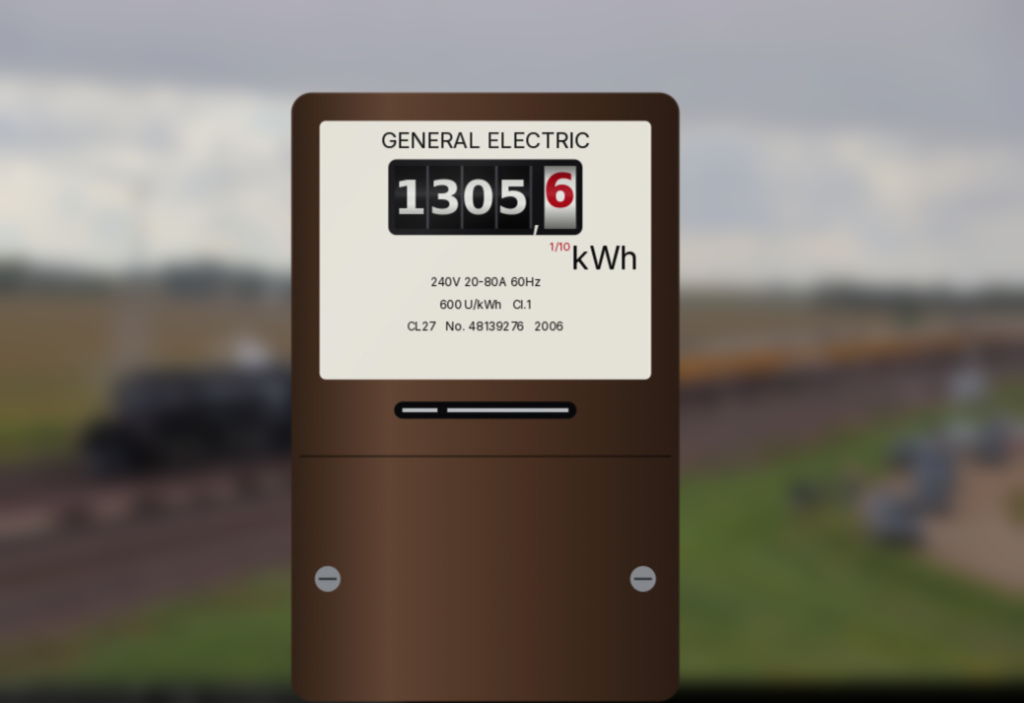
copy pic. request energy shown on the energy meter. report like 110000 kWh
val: 1305.6 kWh
